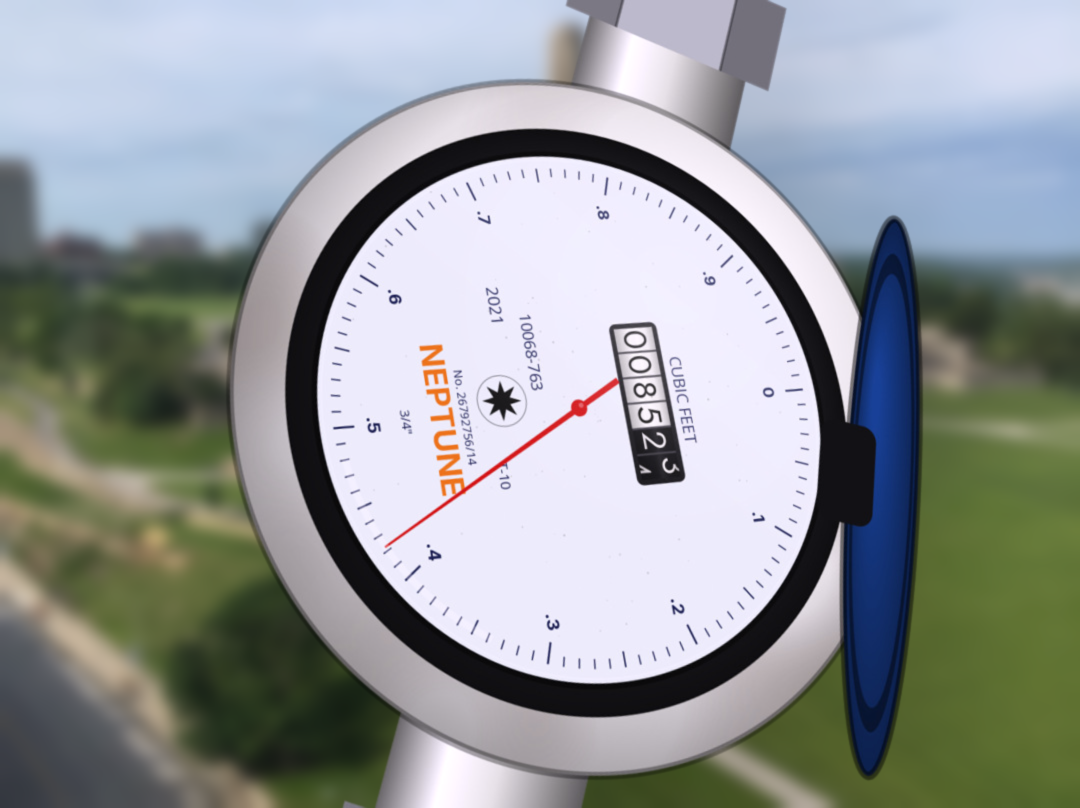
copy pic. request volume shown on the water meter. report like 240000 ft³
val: 8523.42 ft³
